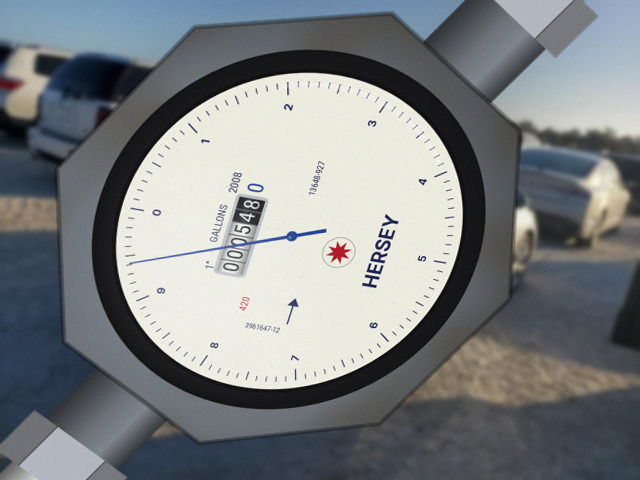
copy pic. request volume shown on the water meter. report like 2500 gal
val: 5479.4 gal
